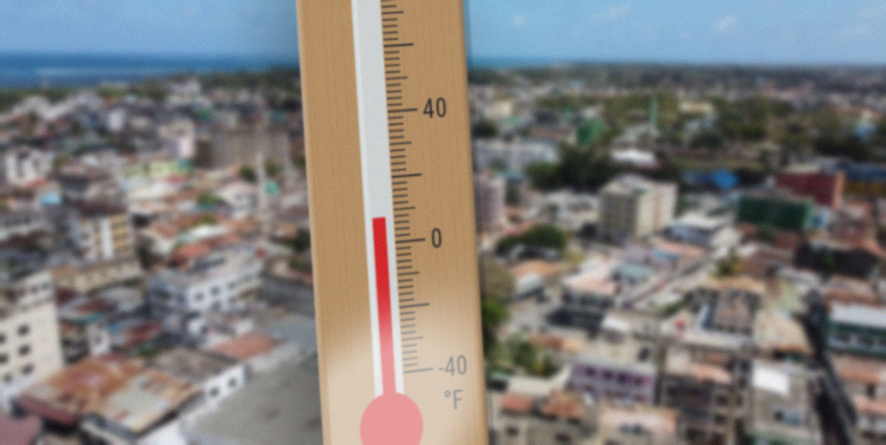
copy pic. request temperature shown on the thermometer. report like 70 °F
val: 8 °F
